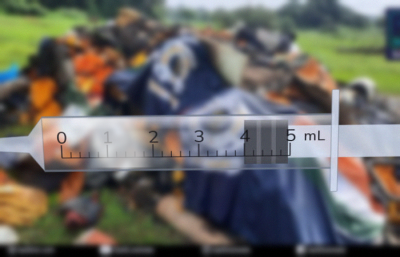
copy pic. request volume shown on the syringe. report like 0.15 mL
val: 4 mL
